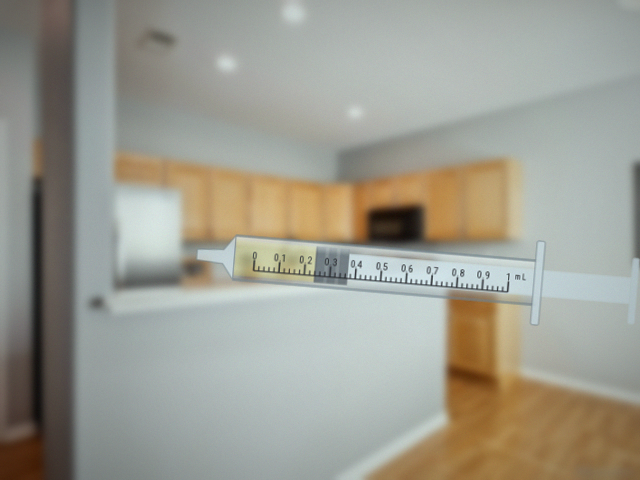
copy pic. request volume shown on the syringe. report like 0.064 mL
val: 0.24 mL
